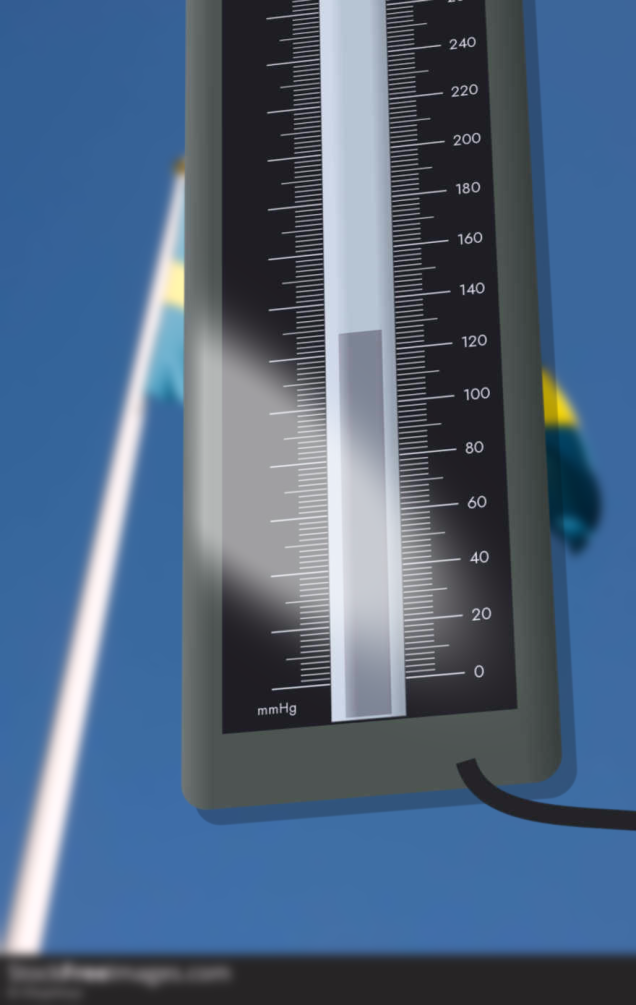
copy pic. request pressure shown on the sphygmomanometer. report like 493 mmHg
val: 128 mmHg
